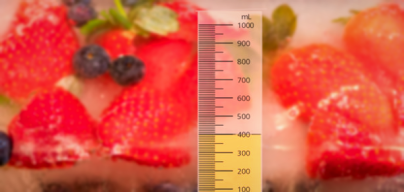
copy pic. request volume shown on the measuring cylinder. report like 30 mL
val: 400 mL
